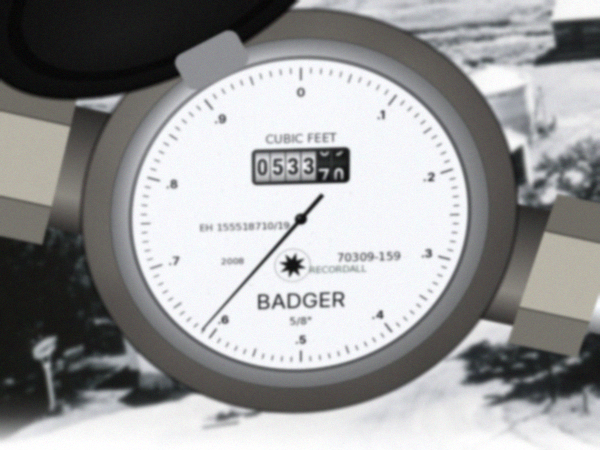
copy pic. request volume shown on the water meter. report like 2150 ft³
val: 53369.61 ft³
